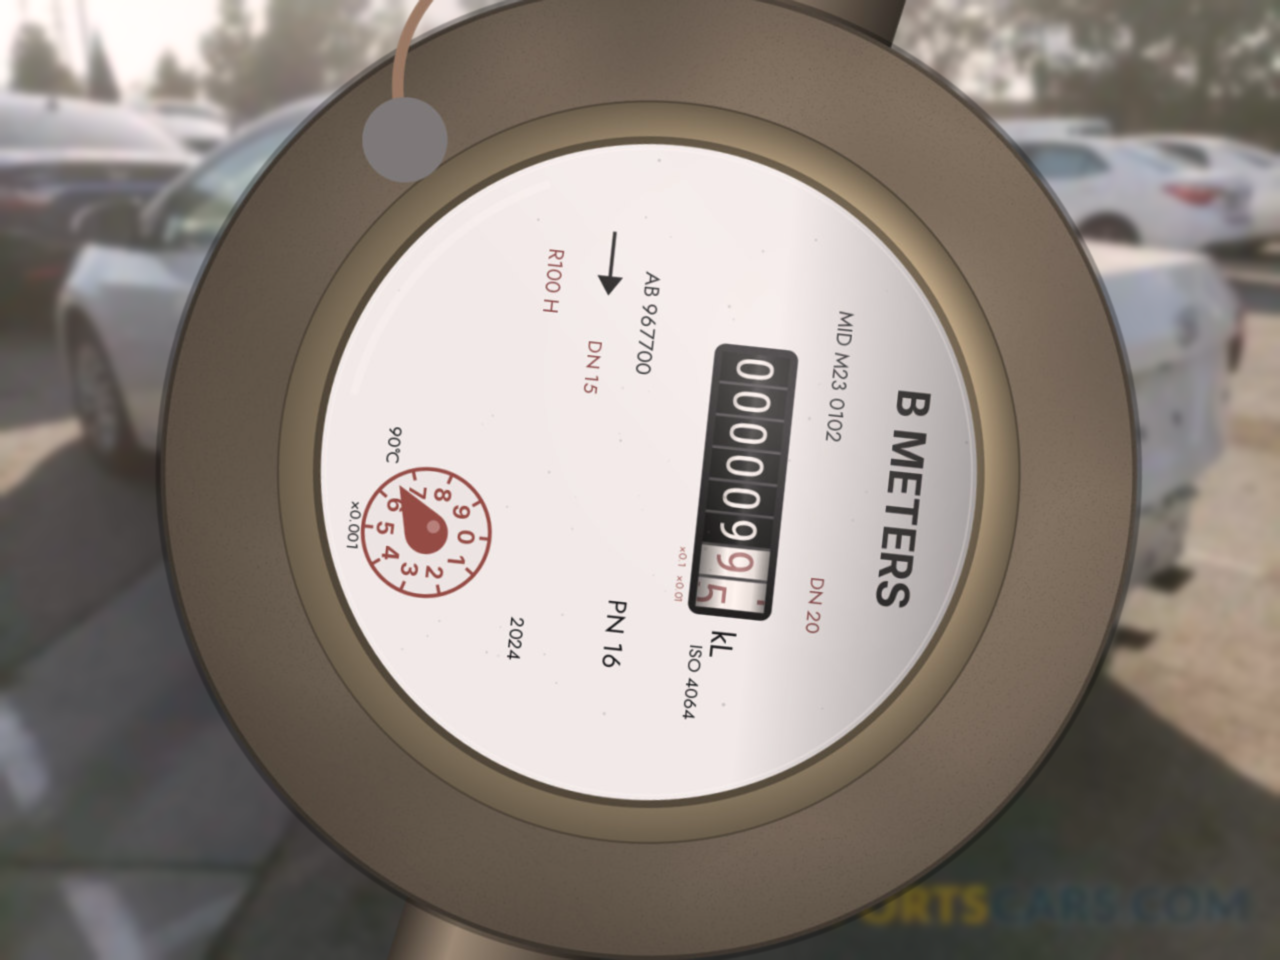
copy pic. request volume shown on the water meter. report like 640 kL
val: 9.946 kL
